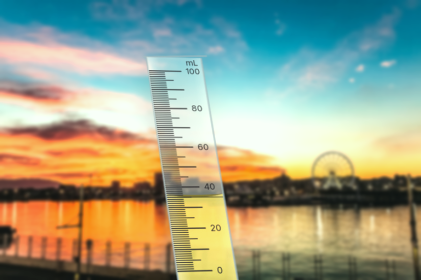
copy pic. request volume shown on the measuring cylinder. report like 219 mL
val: 35 mL
